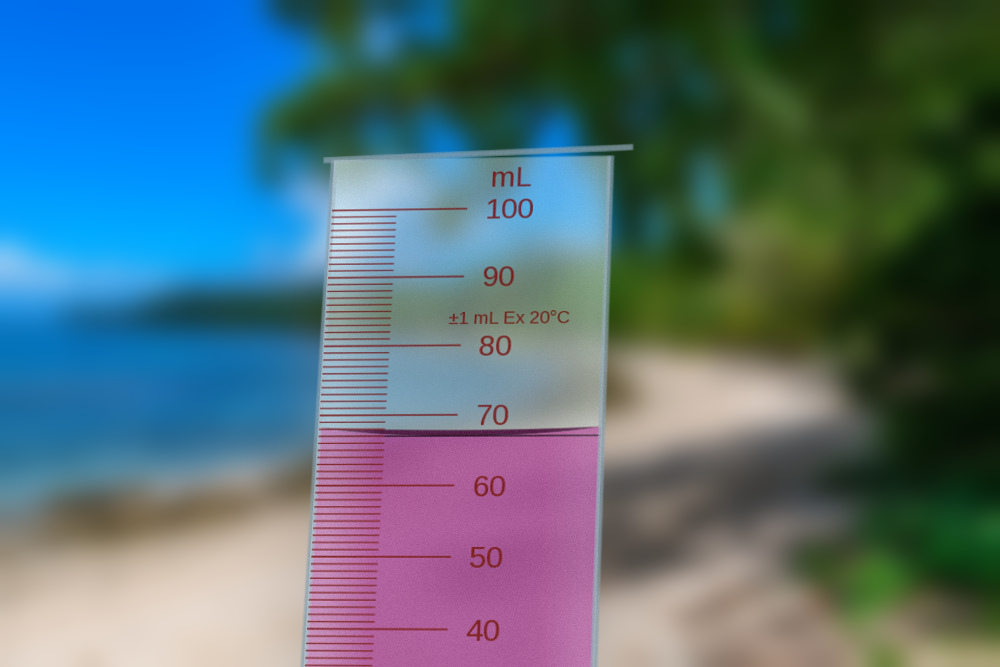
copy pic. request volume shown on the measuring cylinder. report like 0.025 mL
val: 67 mL
